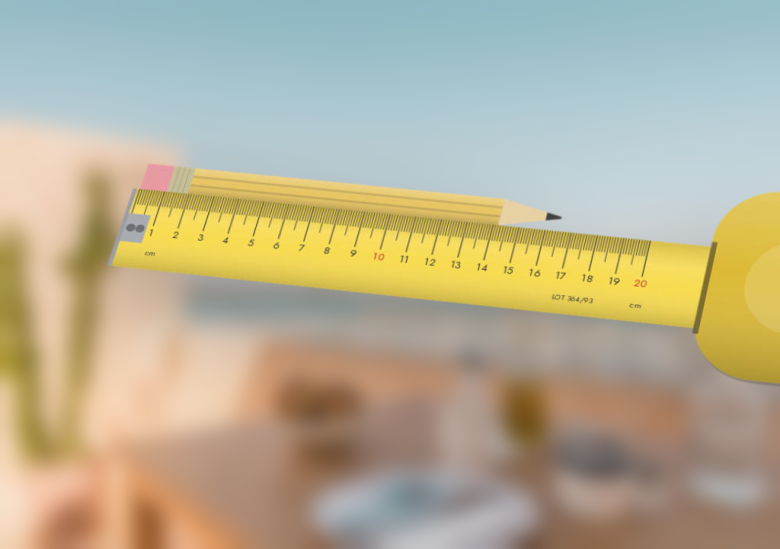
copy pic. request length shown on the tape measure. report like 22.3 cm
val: 16.5 cm
